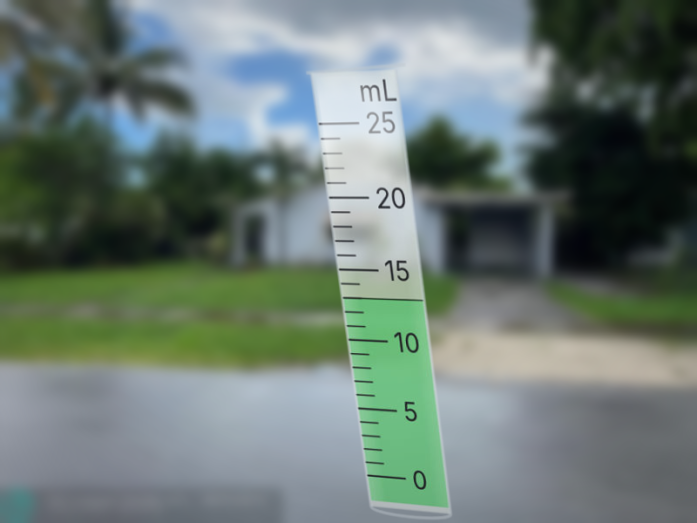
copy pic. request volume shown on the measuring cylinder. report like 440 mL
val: 13 mL
